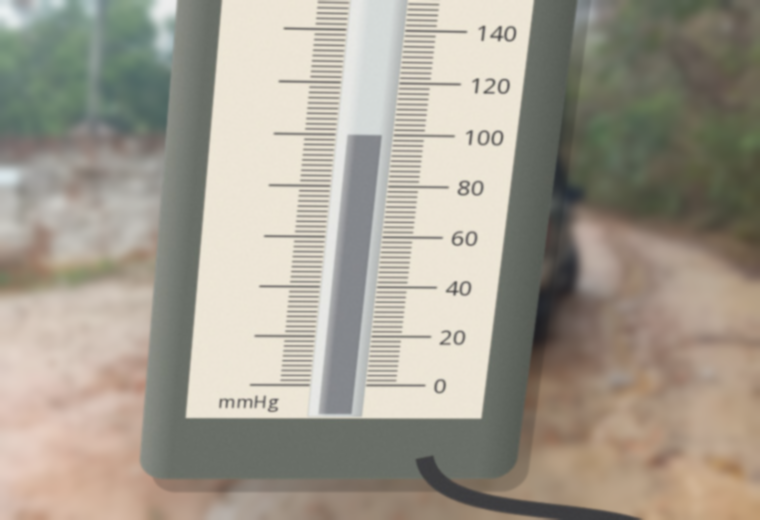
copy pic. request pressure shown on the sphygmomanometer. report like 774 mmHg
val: 100 mmHg
